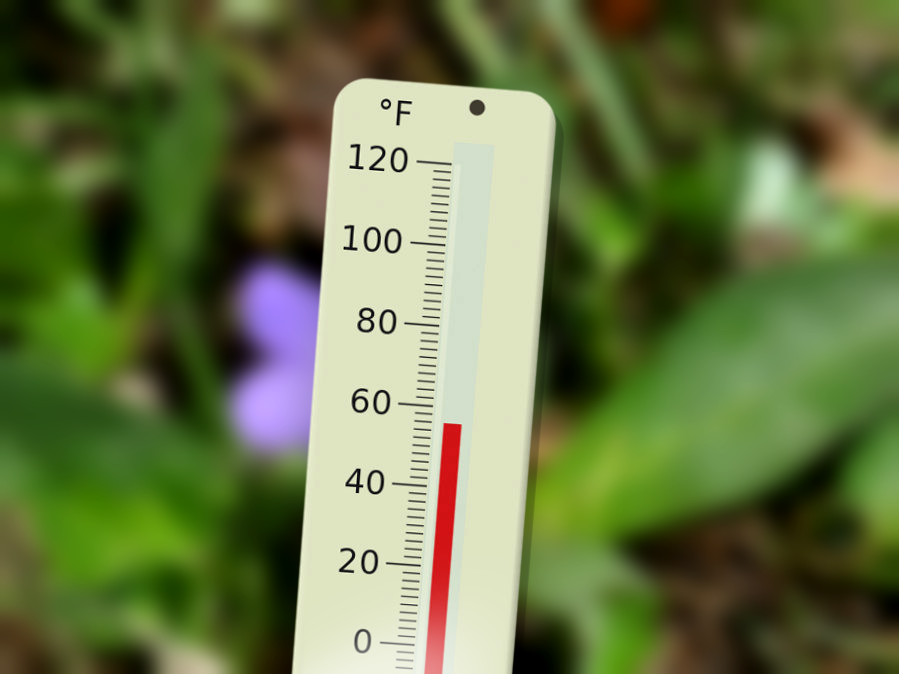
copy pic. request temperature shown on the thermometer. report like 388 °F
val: 56 °F
